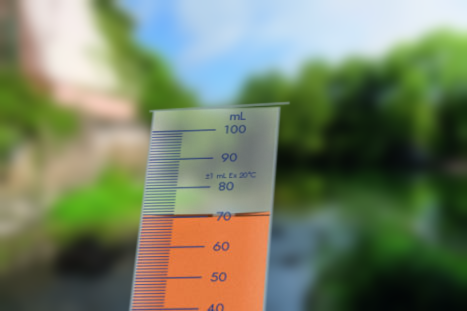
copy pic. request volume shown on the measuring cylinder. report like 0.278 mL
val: 70 mL
